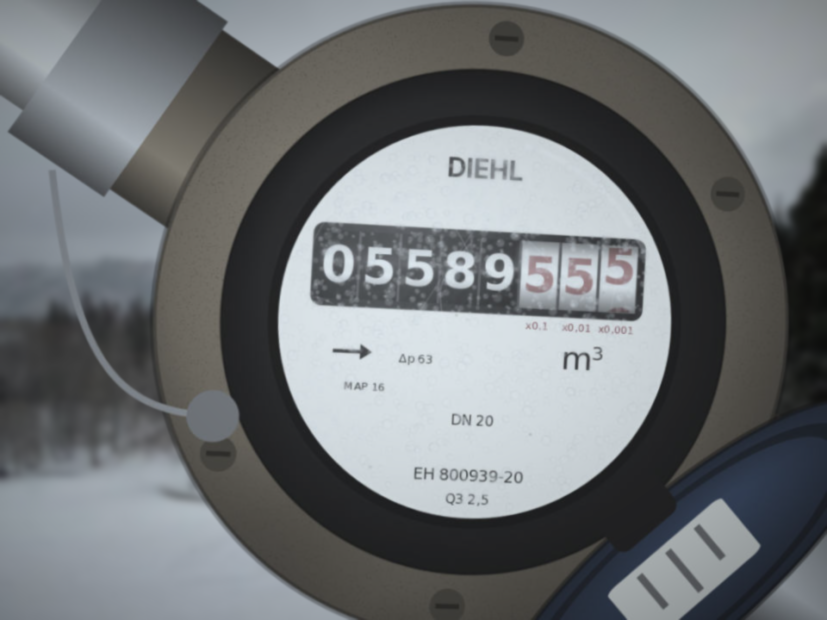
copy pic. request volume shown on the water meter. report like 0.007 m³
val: 5589.555 m³
